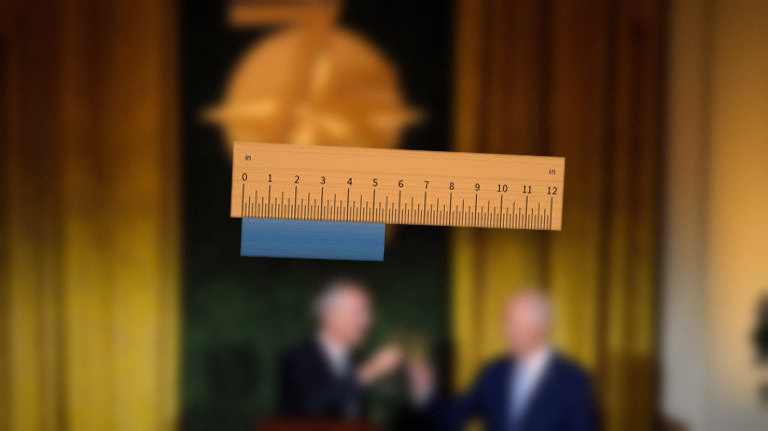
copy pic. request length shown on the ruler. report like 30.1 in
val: 5.5 in
